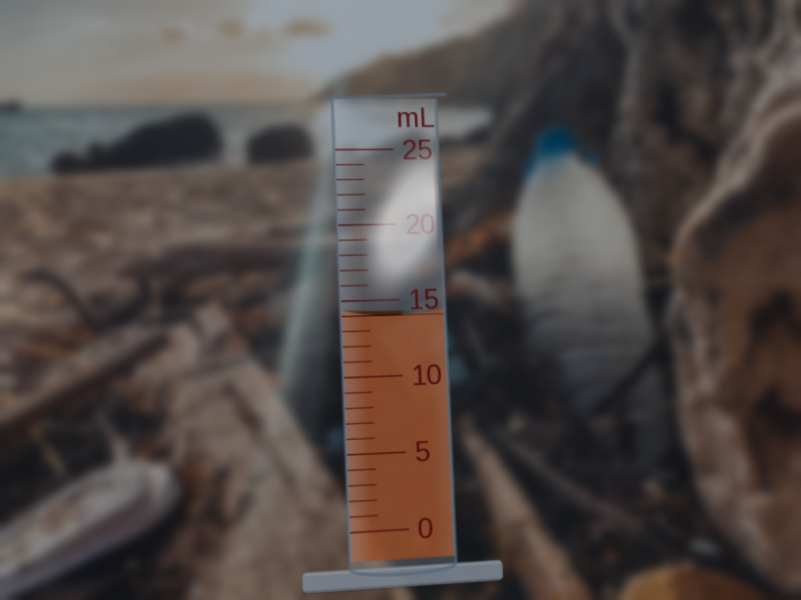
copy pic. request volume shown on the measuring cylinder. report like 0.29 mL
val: 14 mL
